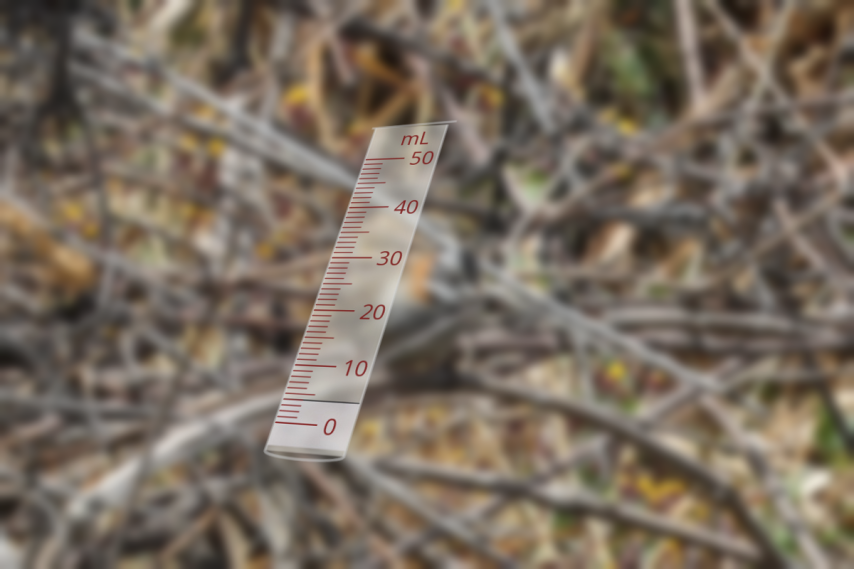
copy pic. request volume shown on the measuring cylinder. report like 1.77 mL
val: 4 mL
